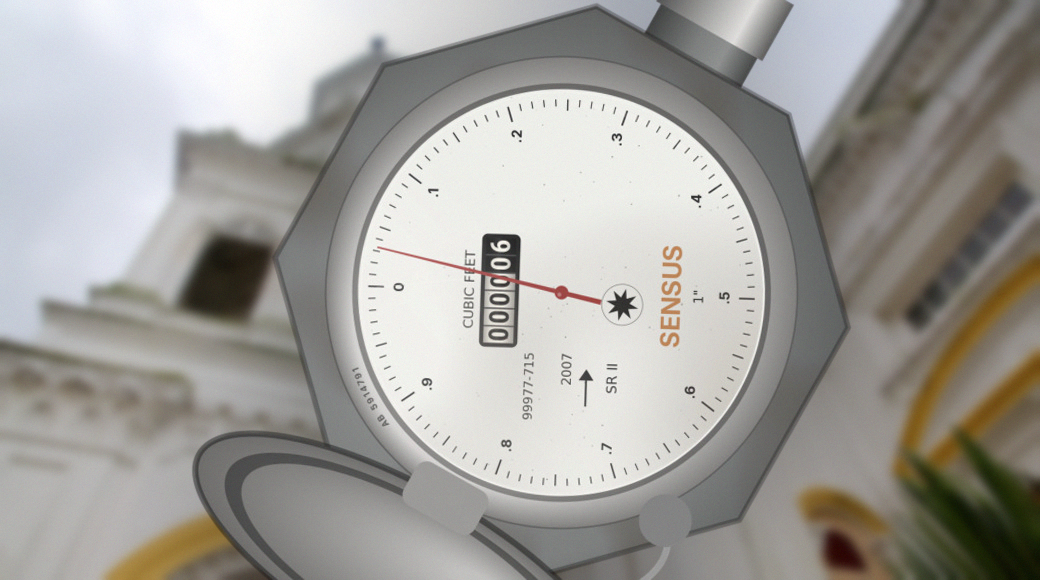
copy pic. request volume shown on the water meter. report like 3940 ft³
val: 6.03 ft³
